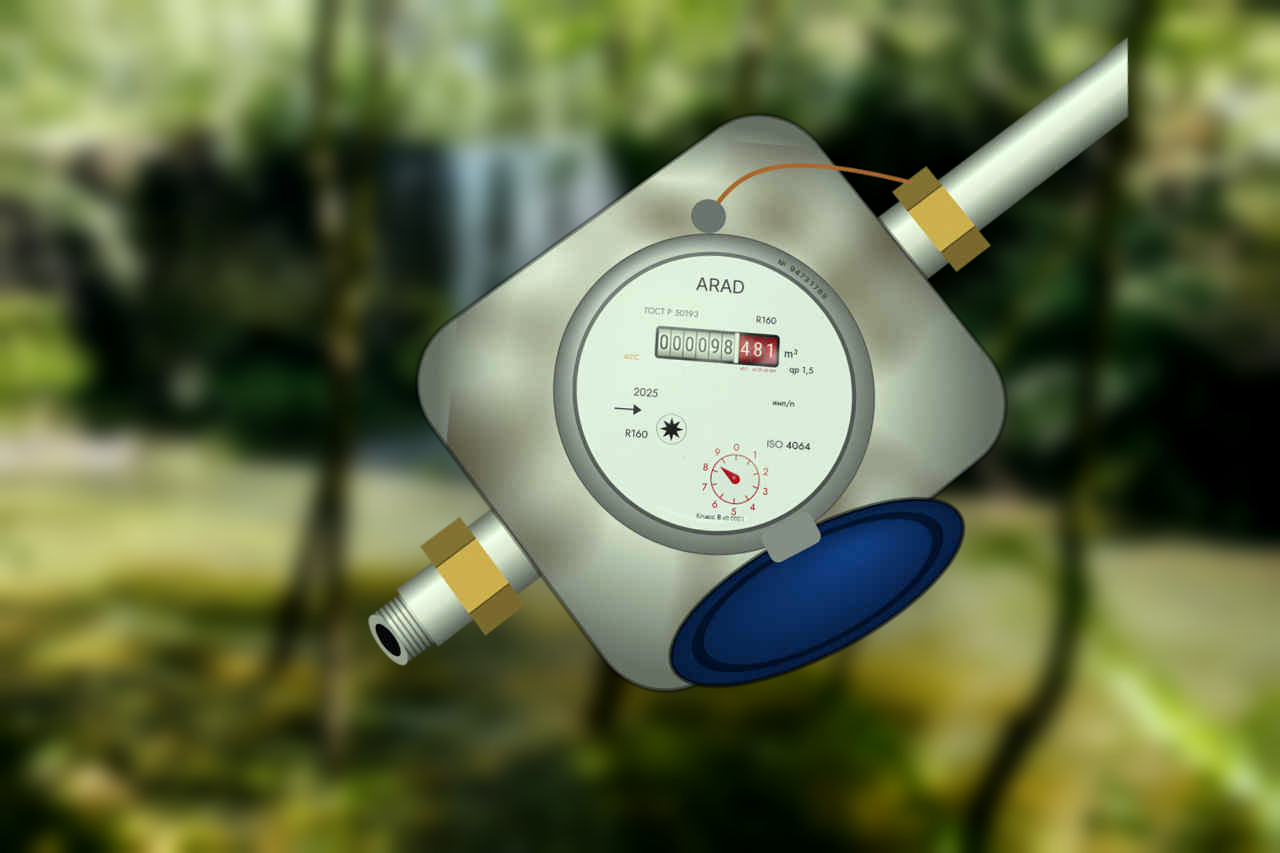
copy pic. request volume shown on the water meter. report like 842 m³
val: 98.4818 m³
